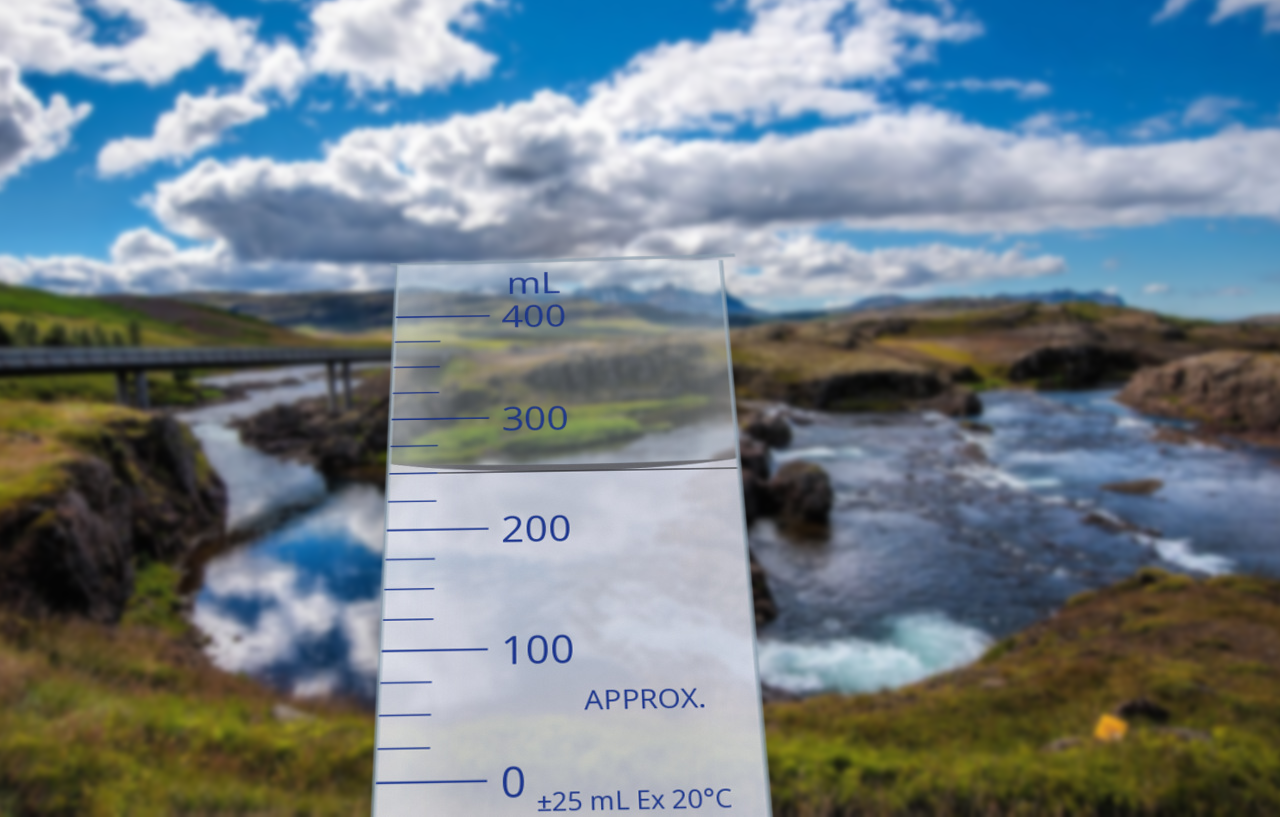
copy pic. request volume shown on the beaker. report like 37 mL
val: 250 mL
